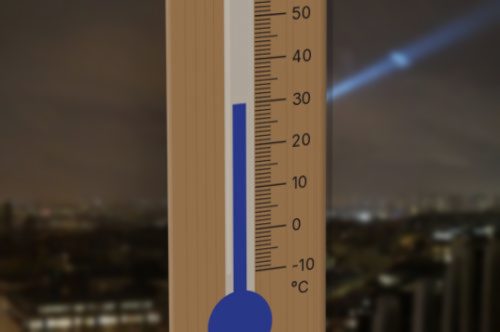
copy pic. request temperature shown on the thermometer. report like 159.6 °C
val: 30 °C
